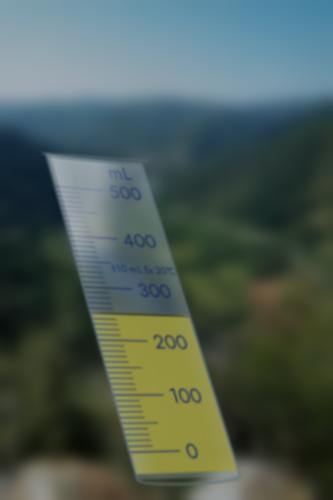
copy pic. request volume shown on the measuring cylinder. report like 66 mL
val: 250 mL
